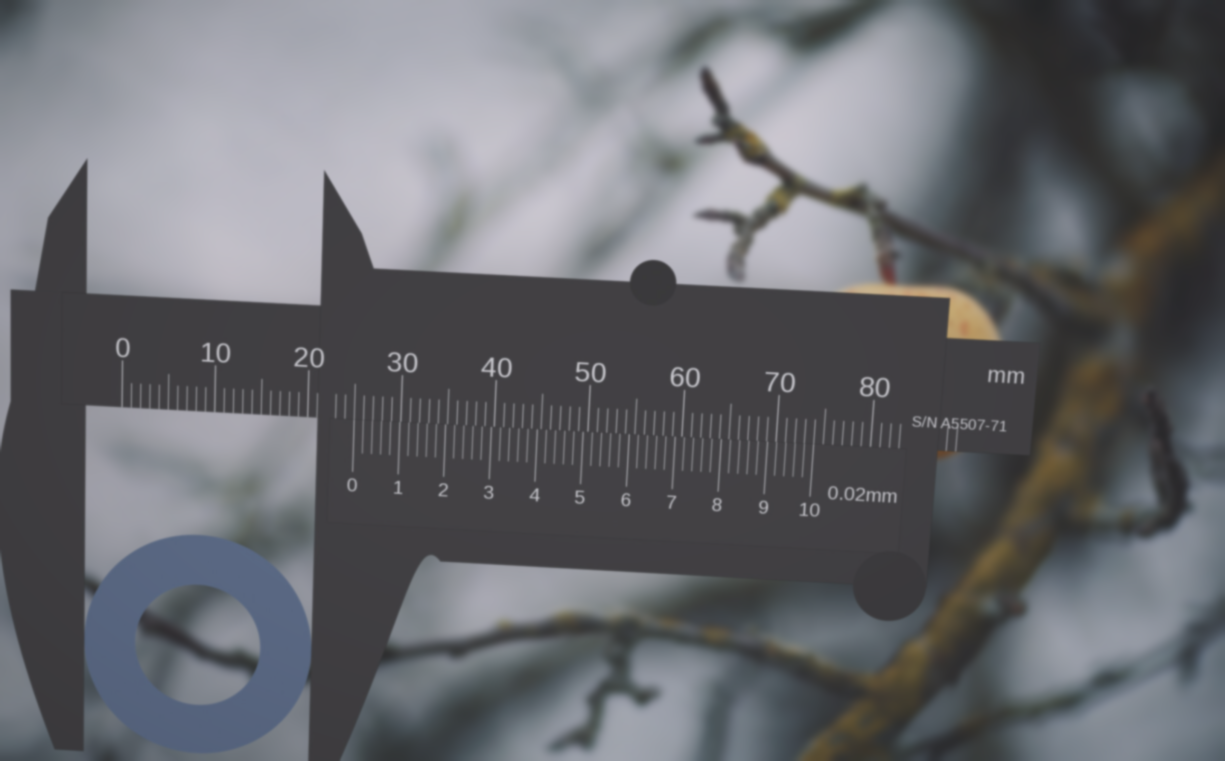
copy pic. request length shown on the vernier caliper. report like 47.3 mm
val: 25.0 mm
